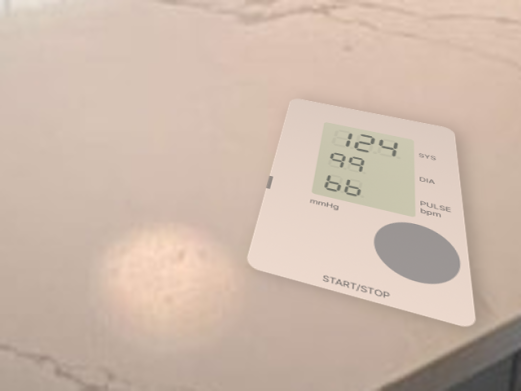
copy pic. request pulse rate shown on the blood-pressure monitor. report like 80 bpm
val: 66 bpm
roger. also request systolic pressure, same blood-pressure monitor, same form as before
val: 124 mmHg
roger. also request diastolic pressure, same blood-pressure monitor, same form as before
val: 99 mmHg
